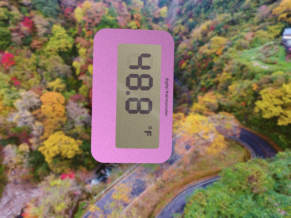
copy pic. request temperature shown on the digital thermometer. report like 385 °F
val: 48.8 °F
